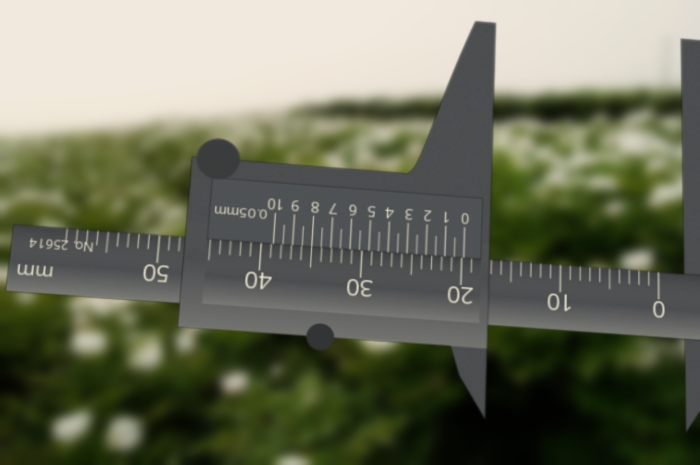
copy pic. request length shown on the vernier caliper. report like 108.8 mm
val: 19.8 mm
